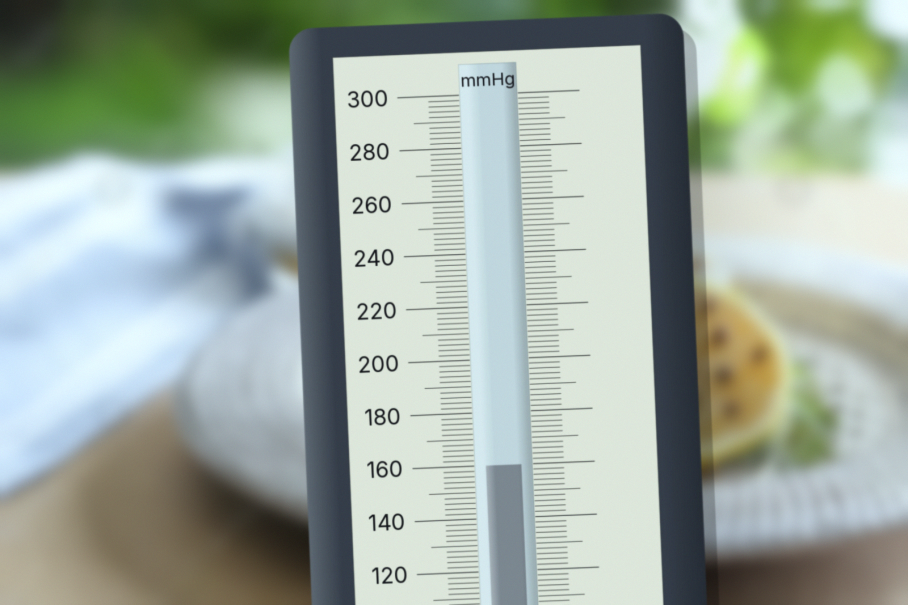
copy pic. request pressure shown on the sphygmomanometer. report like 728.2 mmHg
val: 160 mmHg
